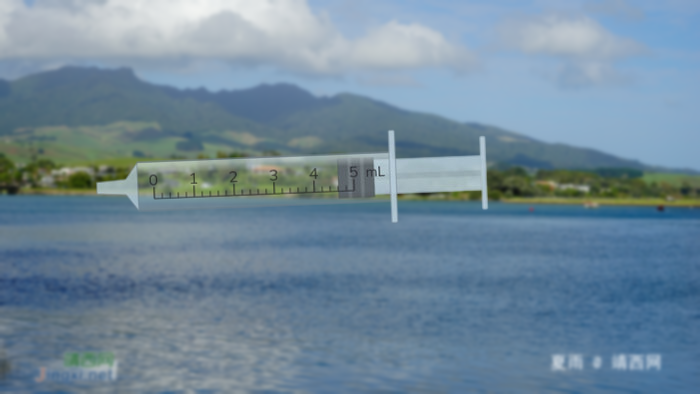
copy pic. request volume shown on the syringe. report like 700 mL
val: 4.6 mL
